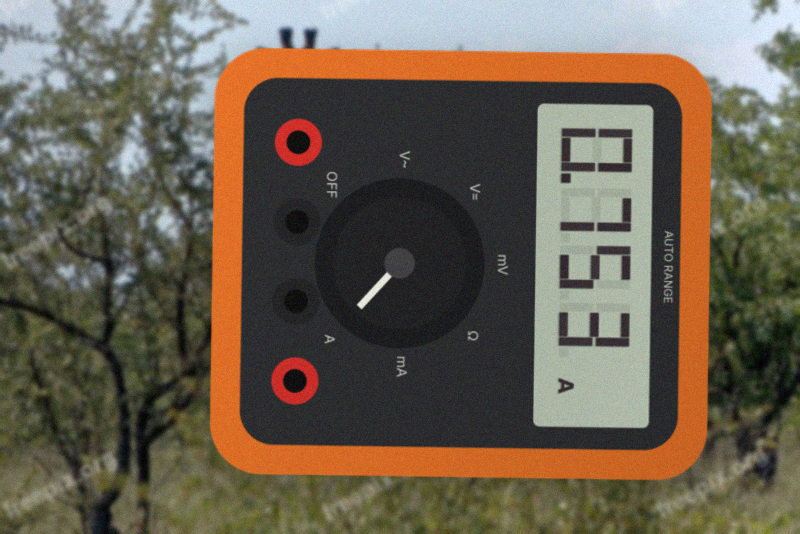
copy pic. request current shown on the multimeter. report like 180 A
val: 0.753 A
